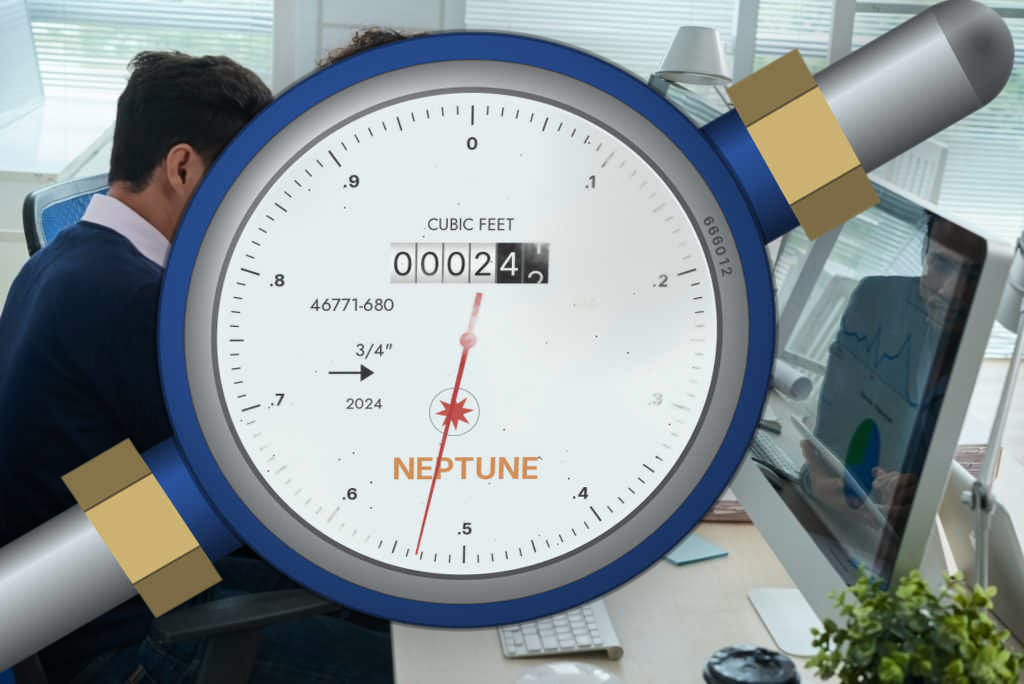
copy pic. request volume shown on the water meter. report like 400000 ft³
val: 241.53 ft³
